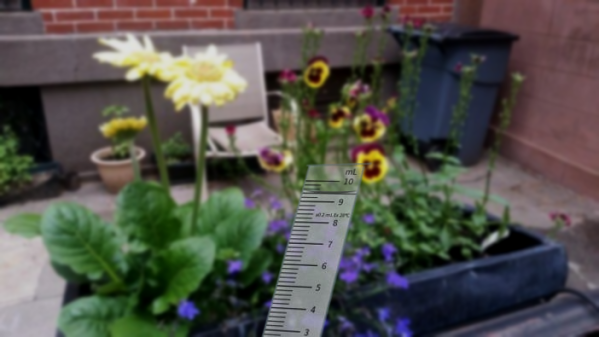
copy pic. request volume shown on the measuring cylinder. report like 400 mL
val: 9.4 mL
